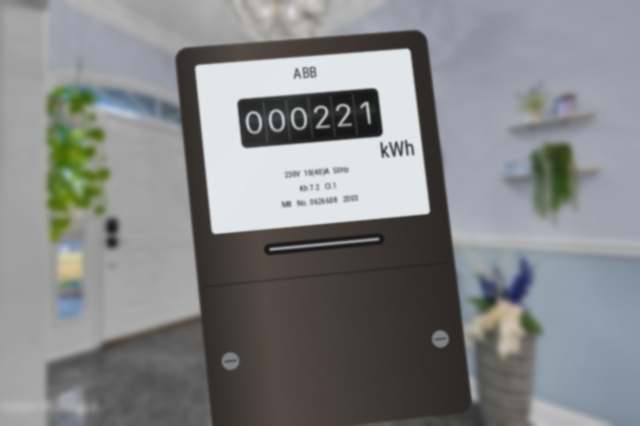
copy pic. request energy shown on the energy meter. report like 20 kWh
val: 221 kWh
